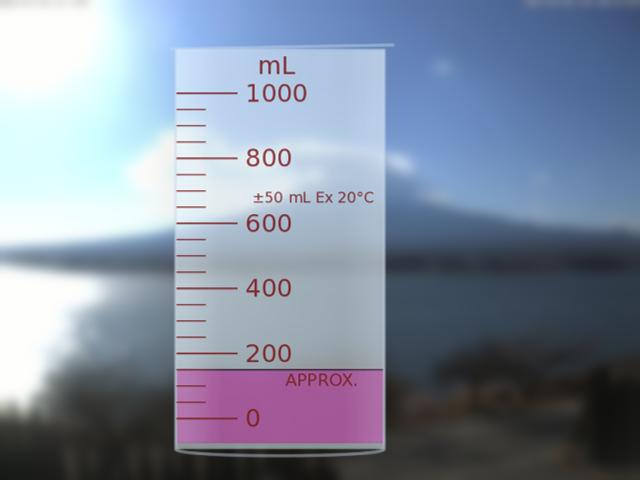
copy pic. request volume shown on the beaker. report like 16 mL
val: 150 mL
